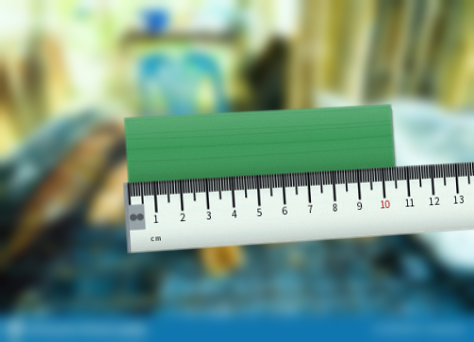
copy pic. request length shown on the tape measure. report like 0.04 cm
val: 10.5 cm
